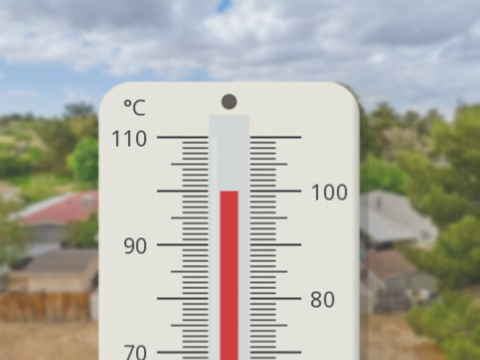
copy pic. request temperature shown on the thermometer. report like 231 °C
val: 100 °C
